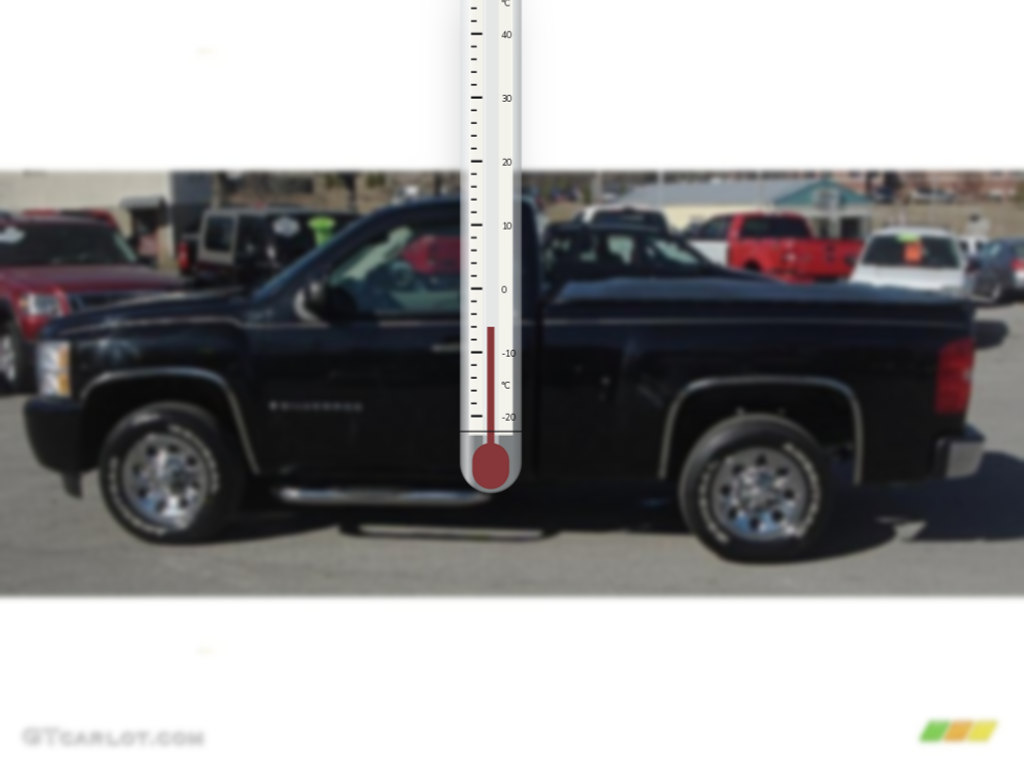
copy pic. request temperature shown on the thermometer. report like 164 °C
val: -6 °C
